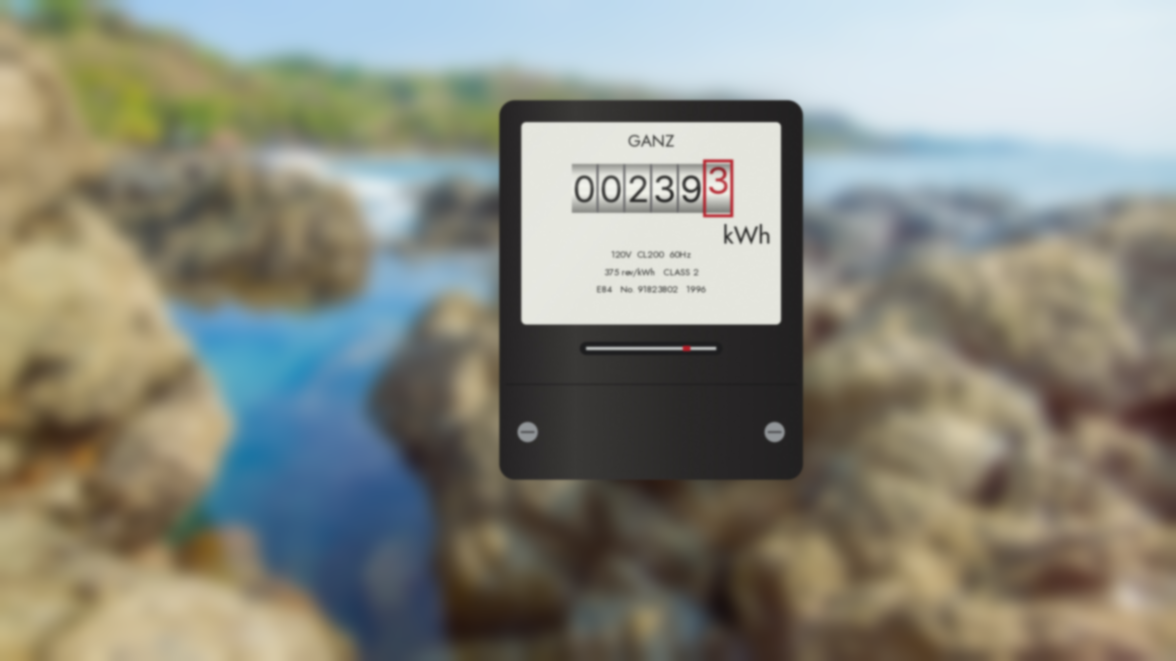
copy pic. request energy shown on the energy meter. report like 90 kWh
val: 239.3 kWh
